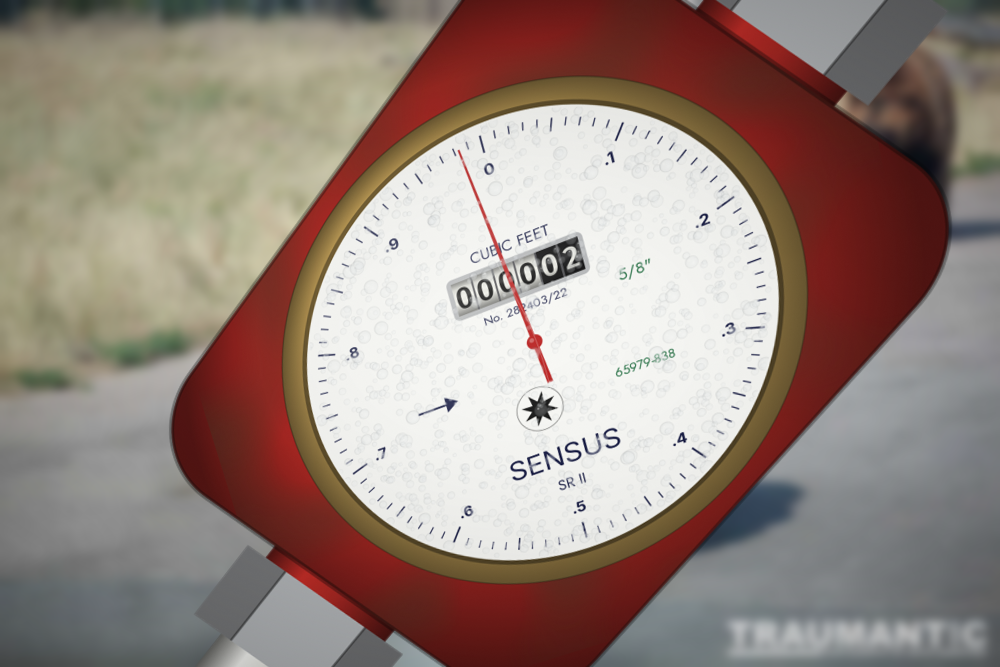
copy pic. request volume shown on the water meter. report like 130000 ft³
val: 1.98 ft³
